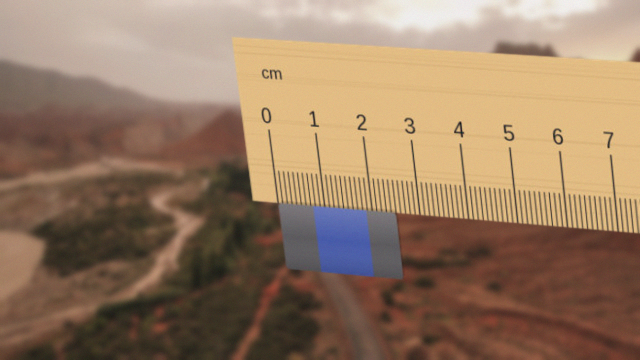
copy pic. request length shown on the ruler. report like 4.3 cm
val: 2.5 cm
